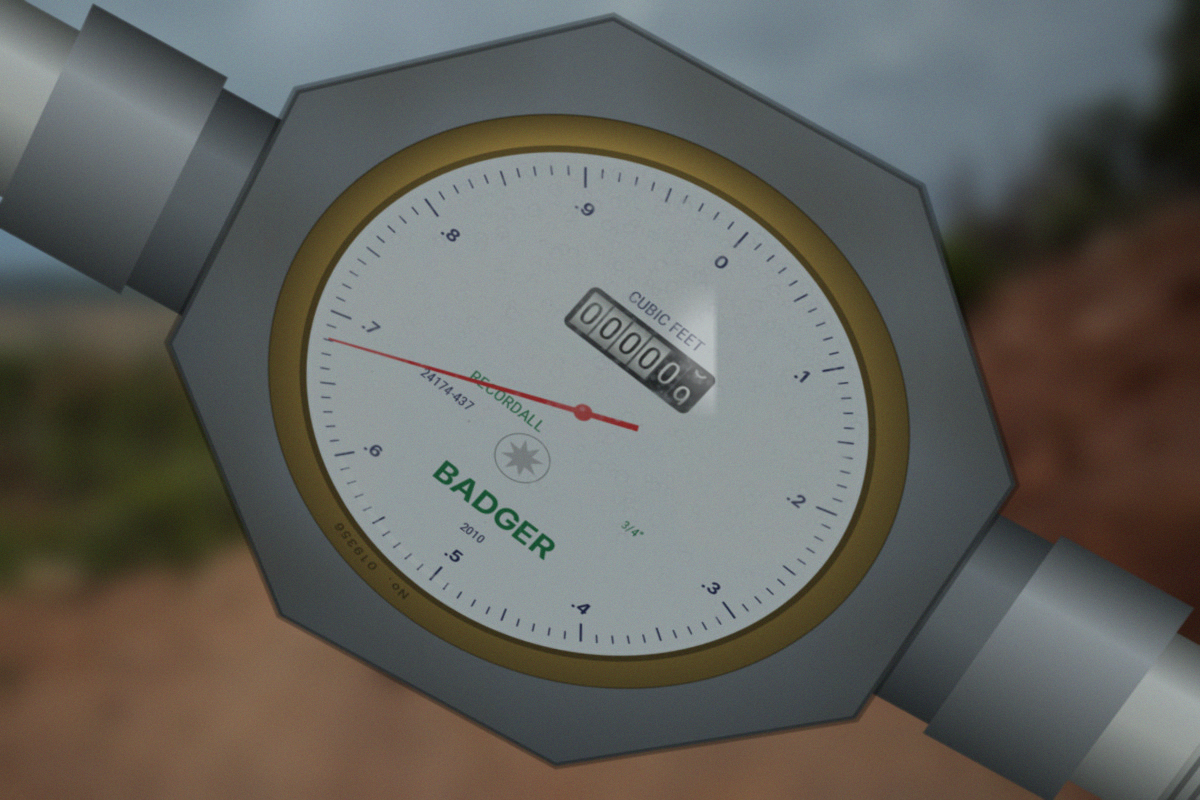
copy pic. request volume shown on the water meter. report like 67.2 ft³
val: 8.68 ft³
